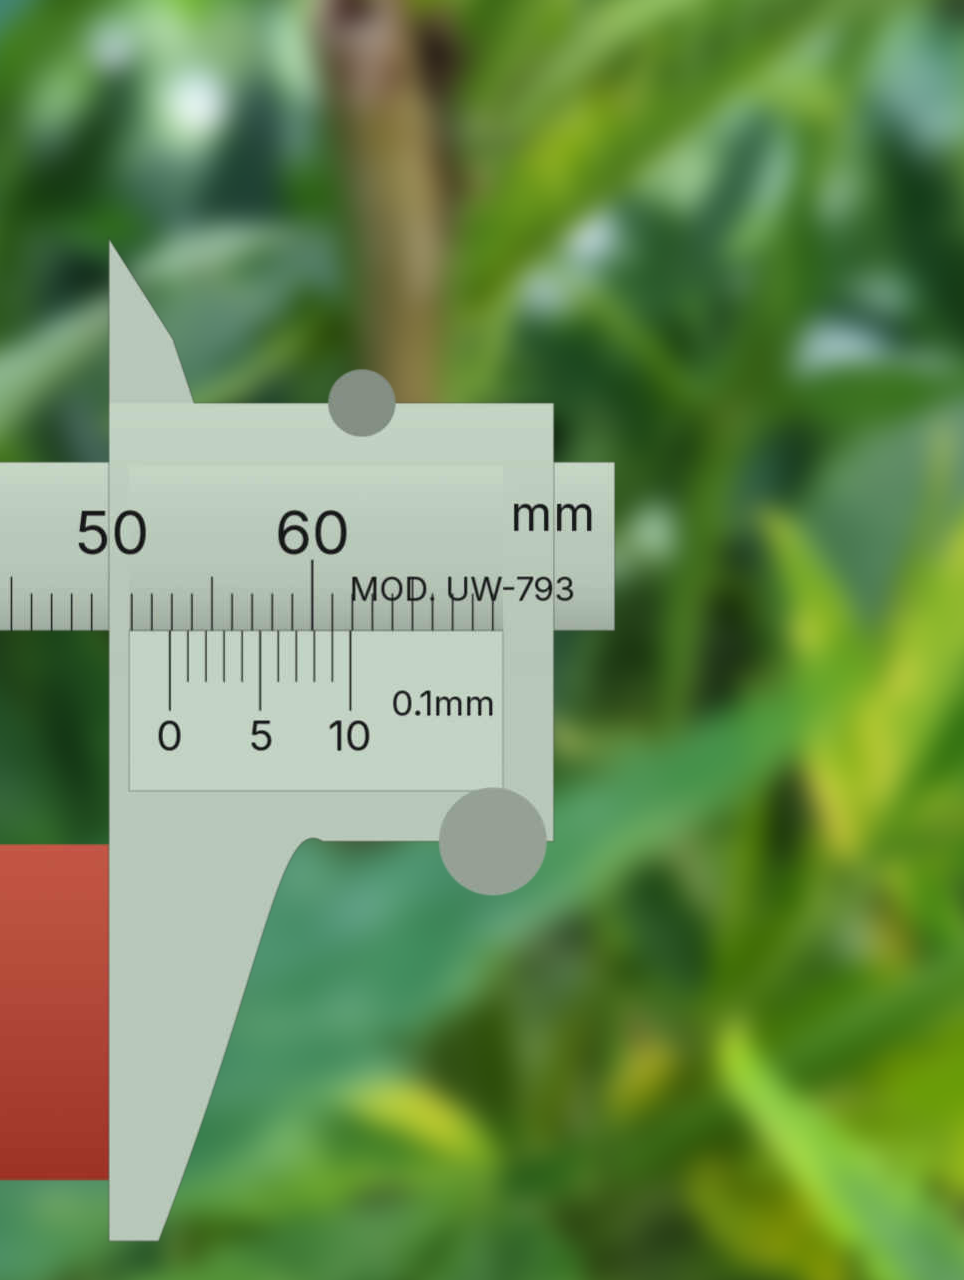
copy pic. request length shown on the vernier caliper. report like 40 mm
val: 52.9 mm
